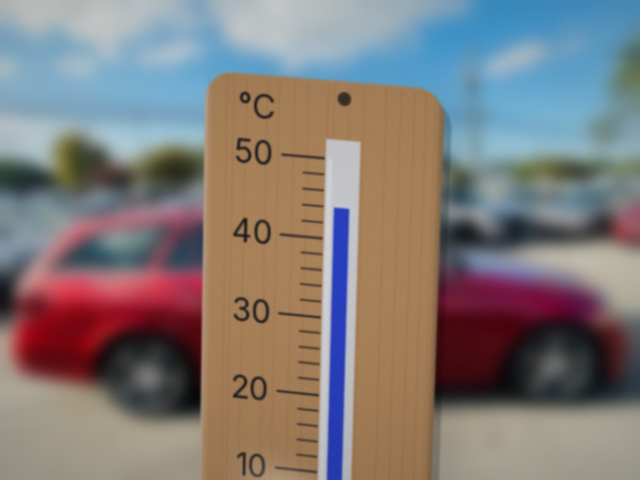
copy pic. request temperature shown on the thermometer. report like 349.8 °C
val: 44 °C
